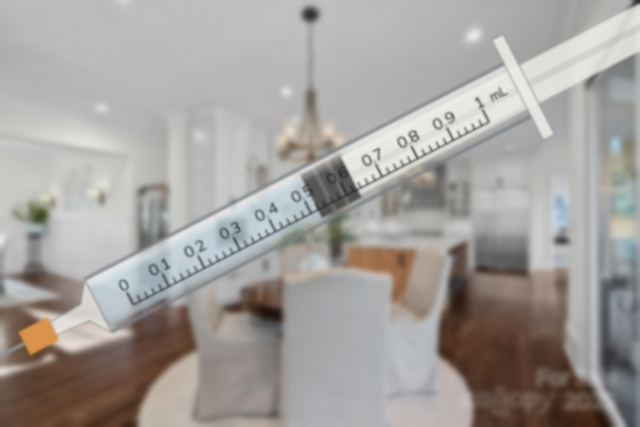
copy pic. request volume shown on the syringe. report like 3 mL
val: 0.52 mL
